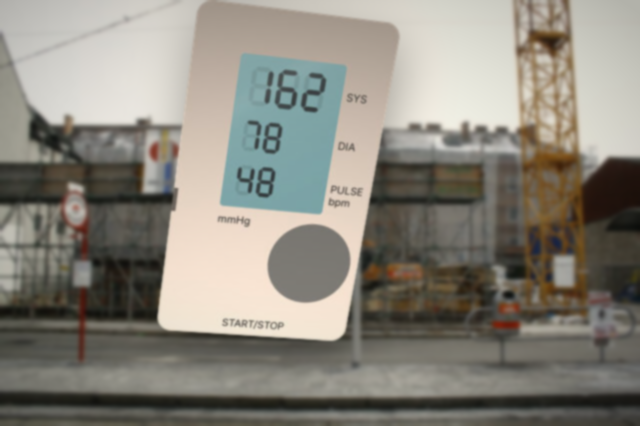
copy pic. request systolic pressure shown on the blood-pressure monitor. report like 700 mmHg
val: 162 mmHg
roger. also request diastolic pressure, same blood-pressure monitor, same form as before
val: 78 mmHg
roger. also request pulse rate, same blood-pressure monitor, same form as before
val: 48 bpm
